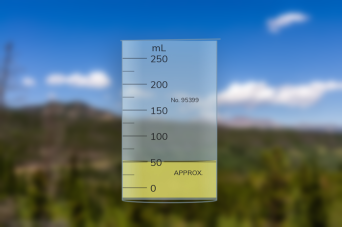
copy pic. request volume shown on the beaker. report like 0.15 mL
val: 50 mL
